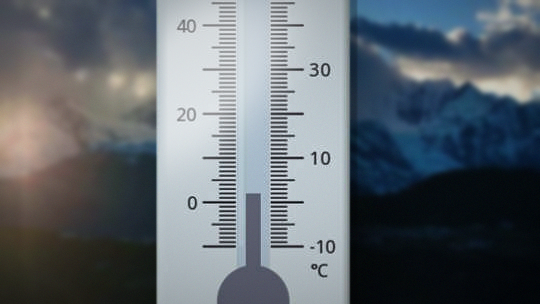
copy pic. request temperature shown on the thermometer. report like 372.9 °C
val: 2 °C
